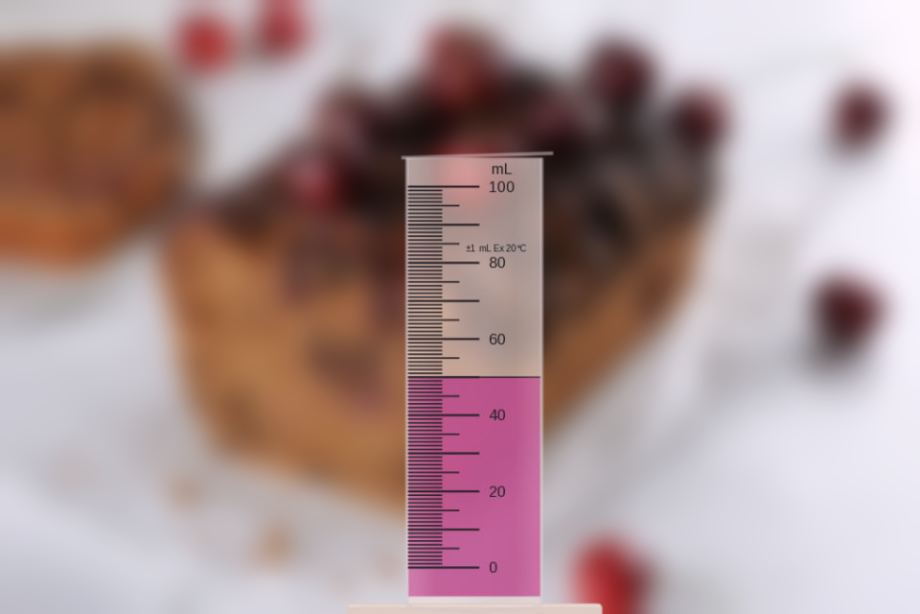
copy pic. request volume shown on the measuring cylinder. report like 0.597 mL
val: 50 mL
